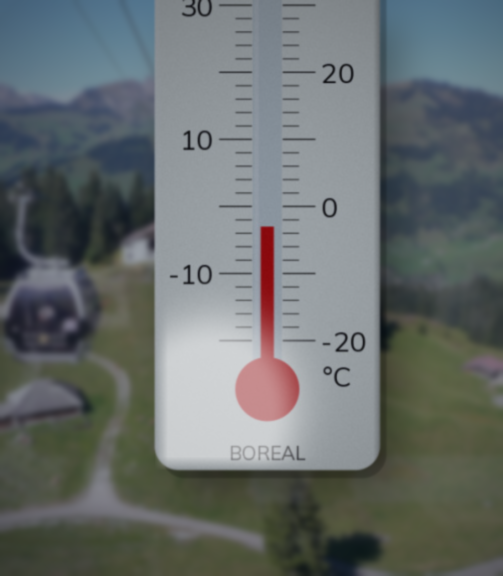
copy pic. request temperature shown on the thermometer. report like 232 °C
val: -3 °C
